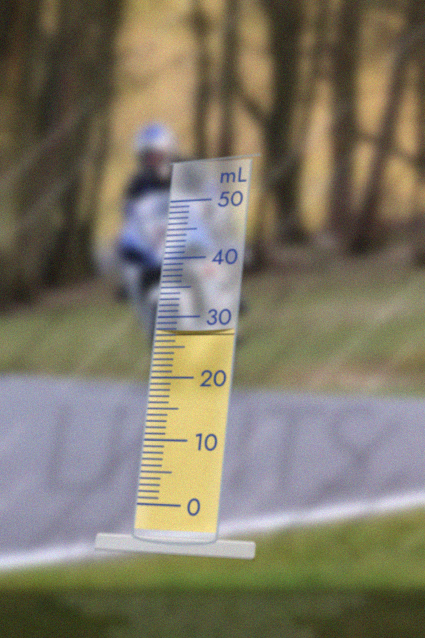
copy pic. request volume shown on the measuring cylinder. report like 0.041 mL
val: 27 mL
